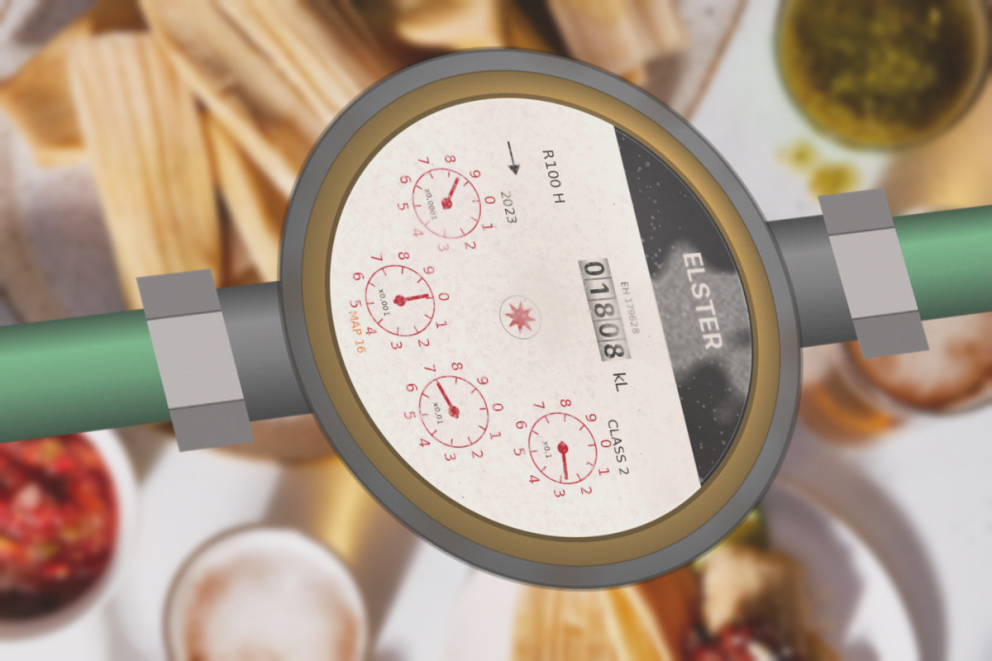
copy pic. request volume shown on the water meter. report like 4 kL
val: 1808.2698 kL
